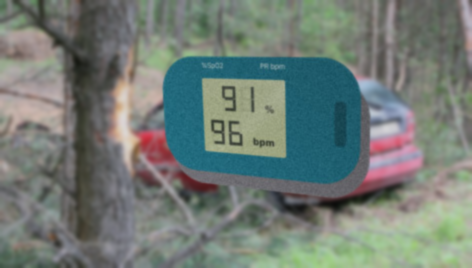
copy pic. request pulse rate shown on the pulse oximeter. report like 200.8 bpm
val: 96 bpm
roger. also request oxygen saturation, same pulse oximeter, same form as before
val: 91 %
